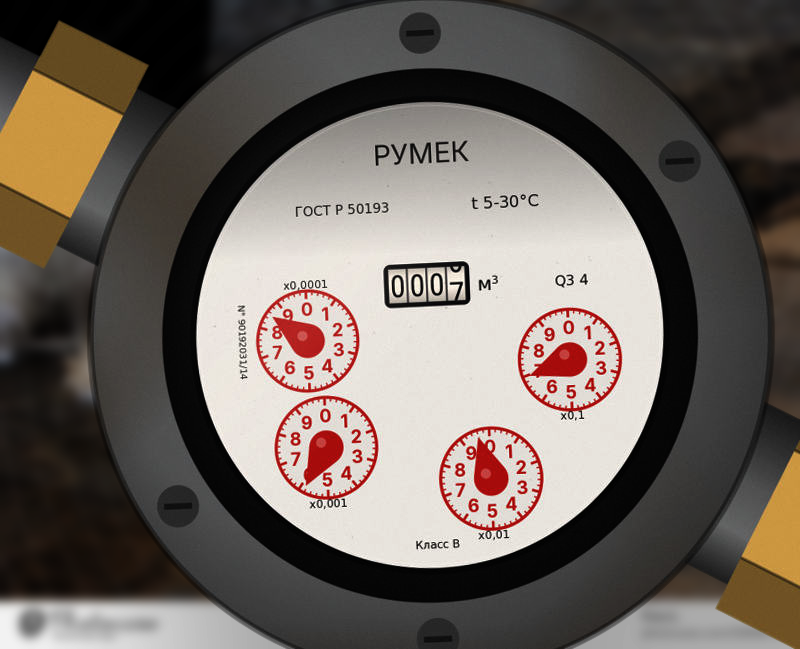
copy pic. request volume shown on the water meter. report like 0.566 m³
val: 6.6958 m³
